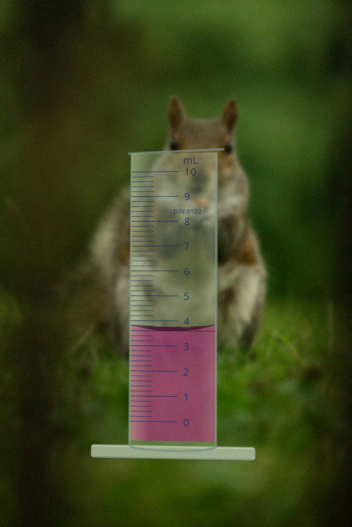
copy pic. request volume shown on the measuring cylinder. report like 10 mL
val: 3.6 mL
